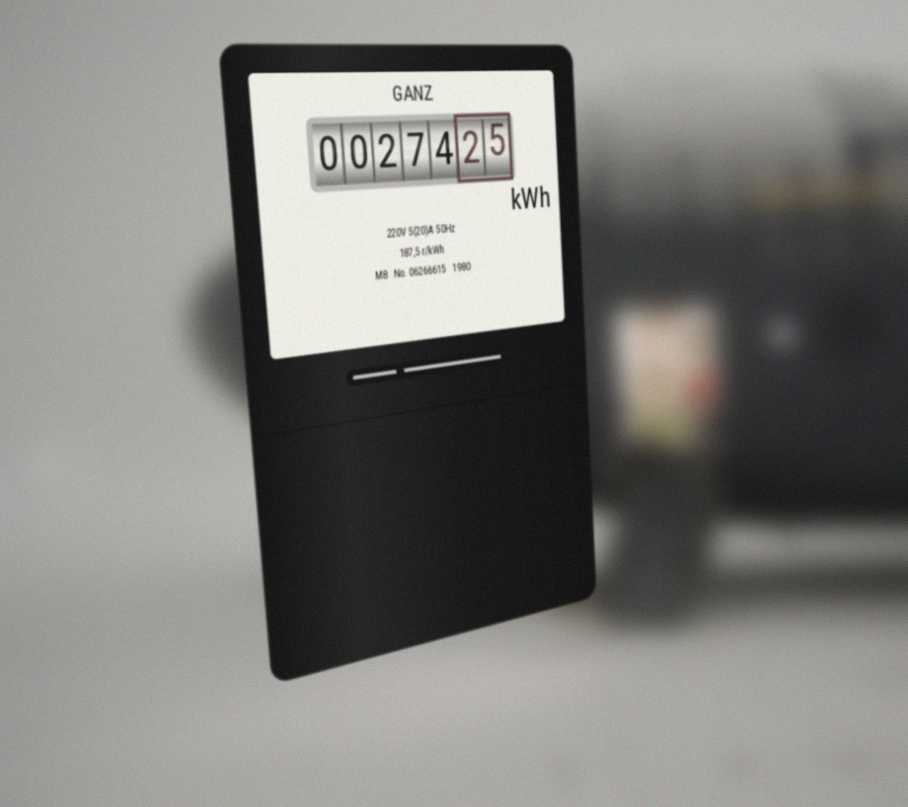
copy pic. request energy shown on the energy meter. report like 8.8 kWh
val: 274.25 kWh
